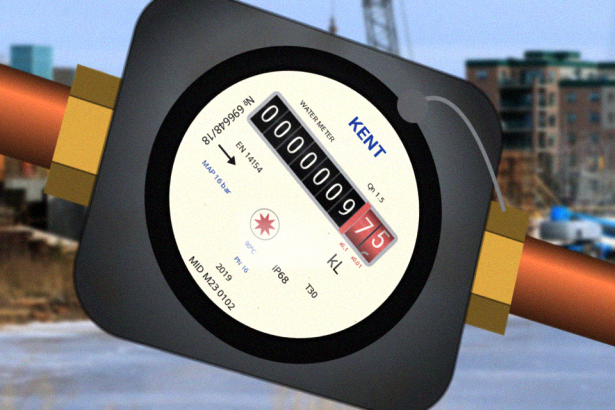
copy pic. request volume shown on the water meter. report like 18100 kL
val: 9.75 kL
